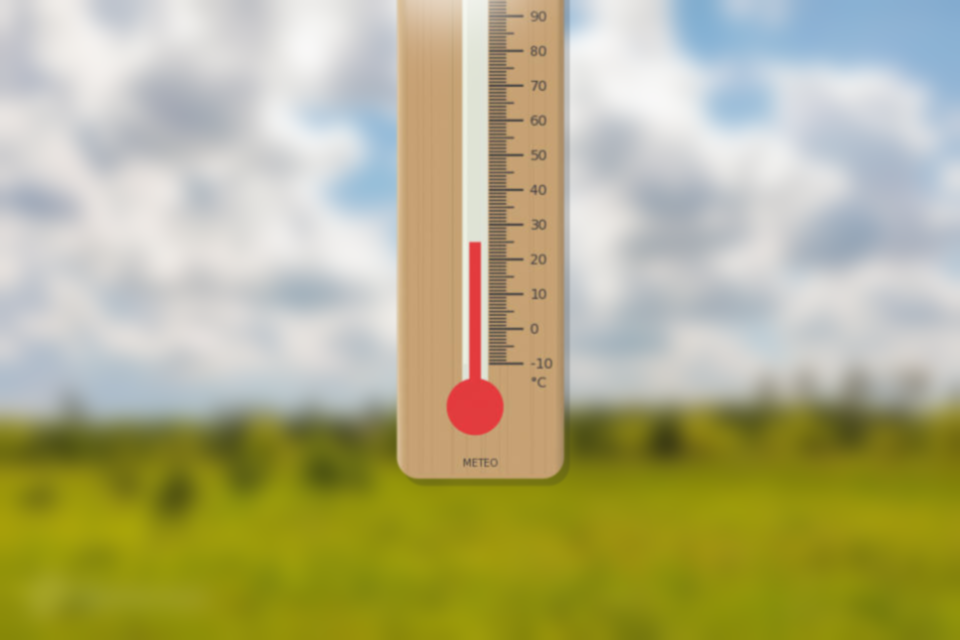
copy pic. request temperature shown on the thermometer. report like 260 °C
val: 25 °C
